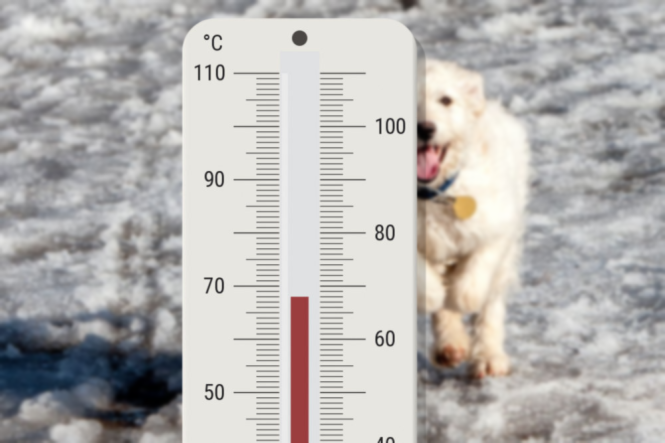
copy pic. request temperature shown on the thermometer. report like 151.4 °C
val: 68 °C
